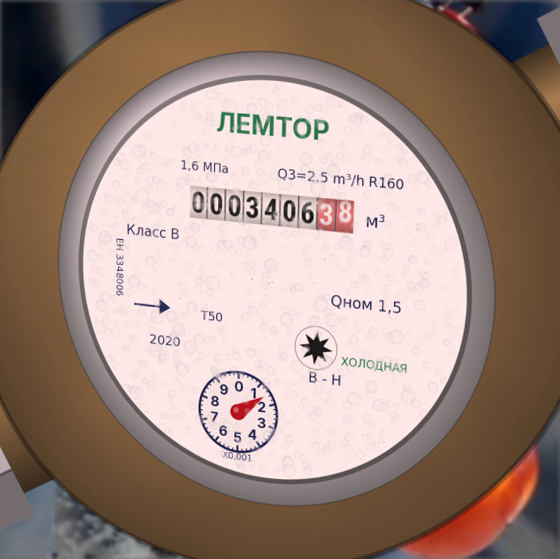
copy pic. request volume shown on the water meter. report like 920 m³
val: 3406.381 m³
